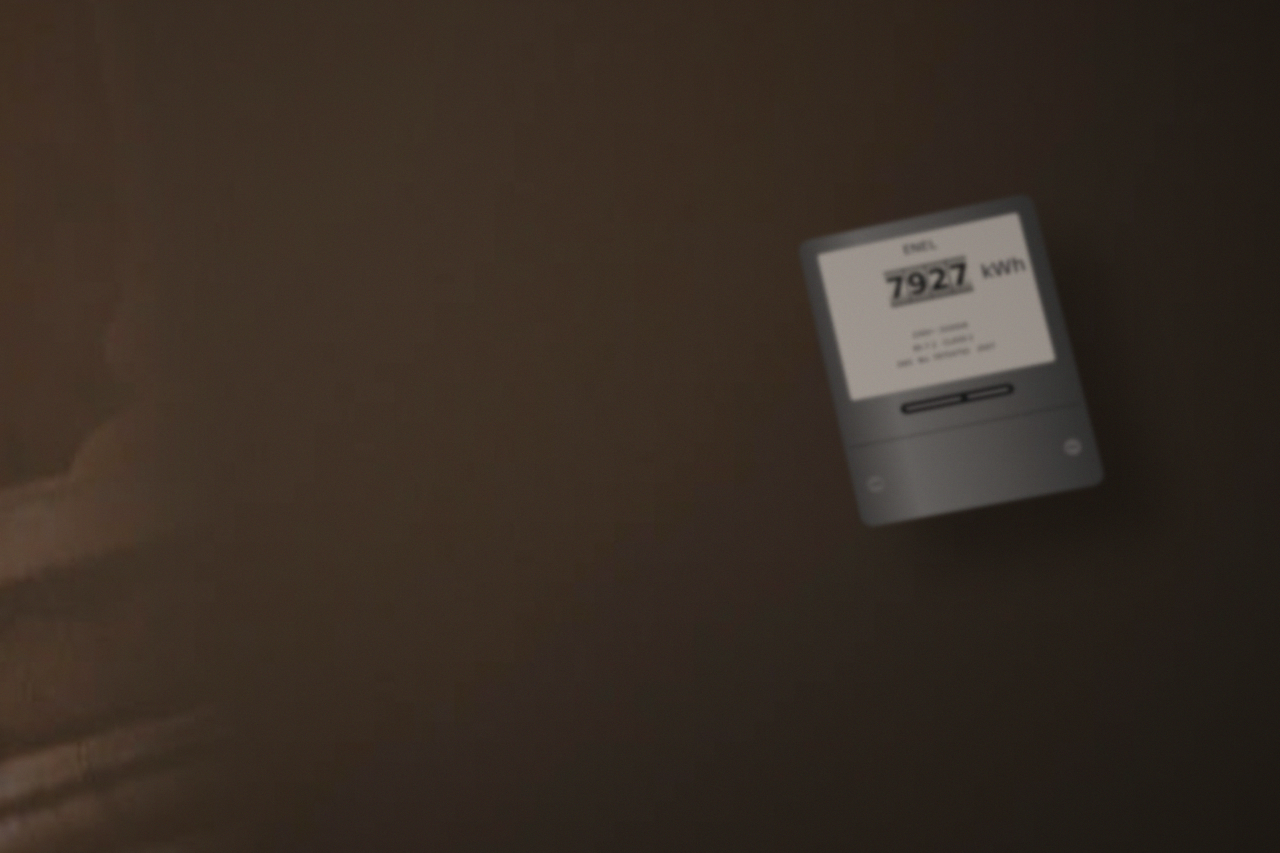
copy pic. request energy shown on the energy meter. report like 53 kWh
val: 7927 kWh
